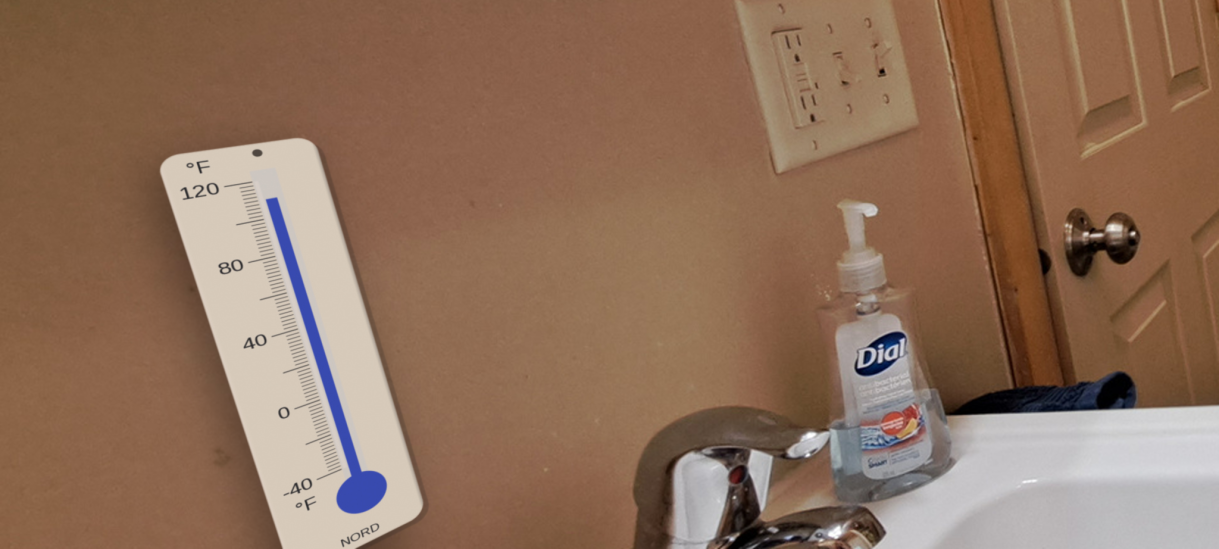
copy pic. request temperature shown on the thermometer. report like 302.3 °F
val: 110 °F
